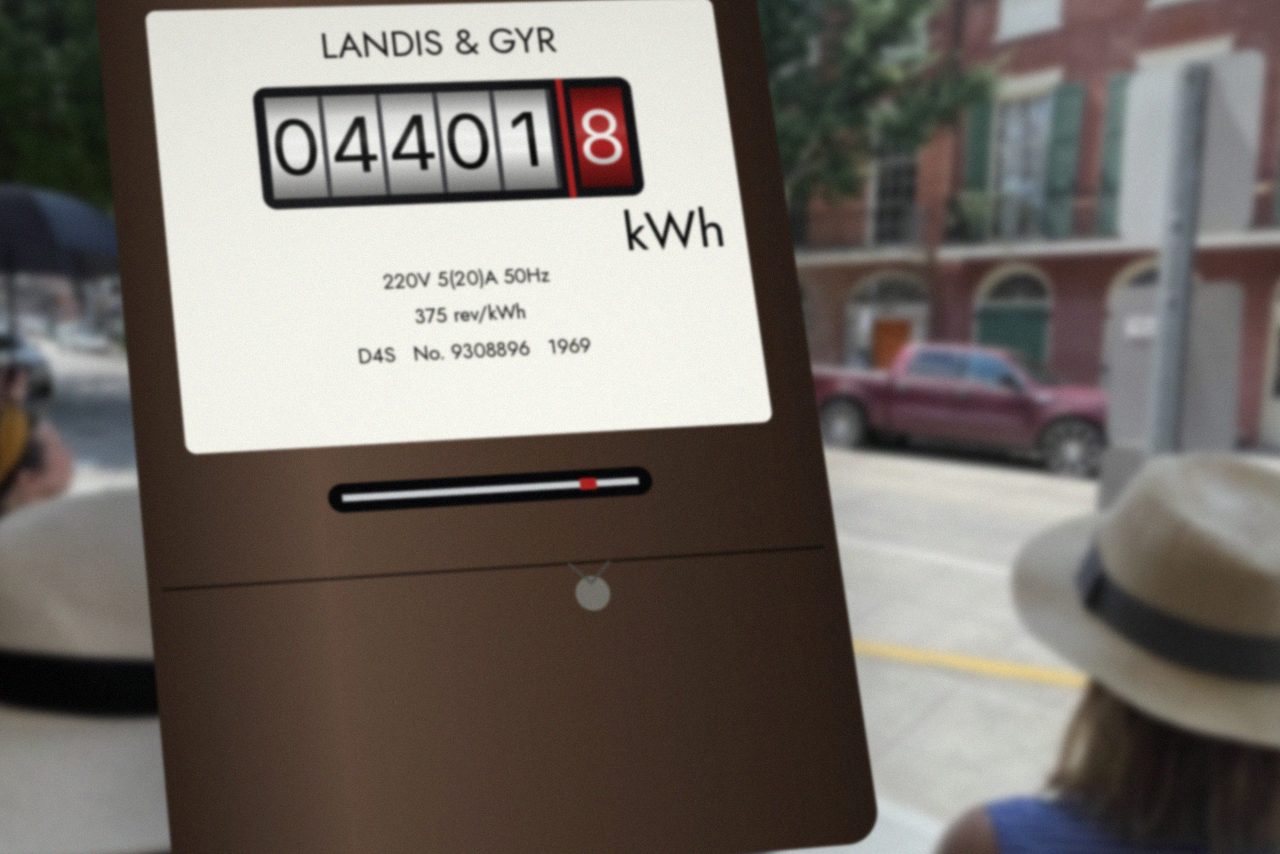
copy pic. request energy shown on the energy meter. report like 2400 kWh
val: 4401.8 kWh
